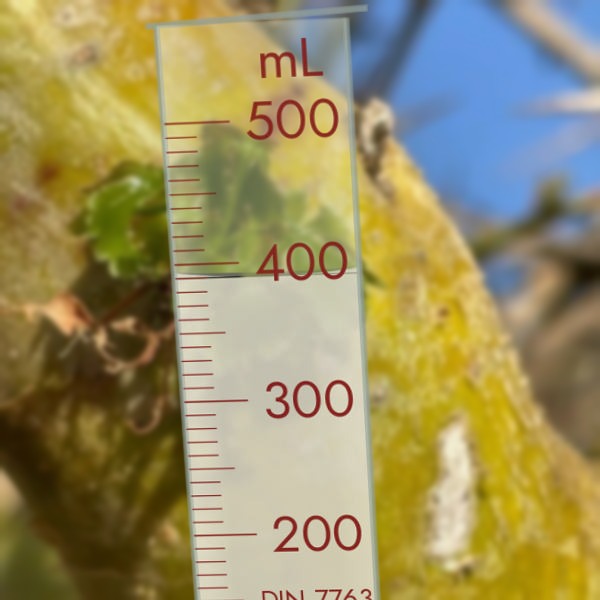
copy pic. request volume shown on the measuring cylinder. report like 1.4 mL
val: 390 mL
